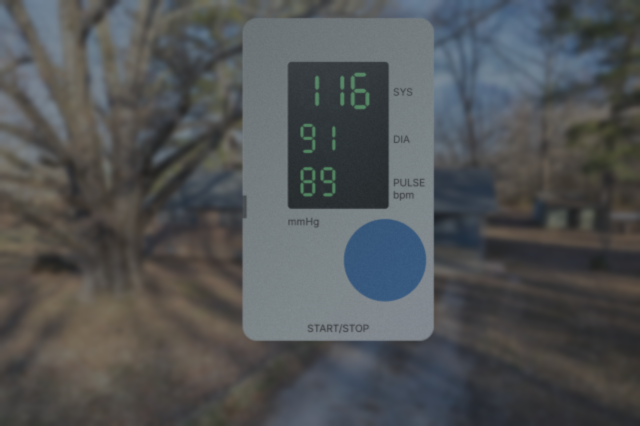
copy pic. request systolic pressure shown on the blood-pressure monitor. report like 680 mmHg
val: 116 mmHg
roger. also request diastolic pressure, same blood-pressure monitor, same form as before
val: 91 mmHg
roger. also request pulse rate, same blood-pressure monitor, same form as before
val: 89 bpm
